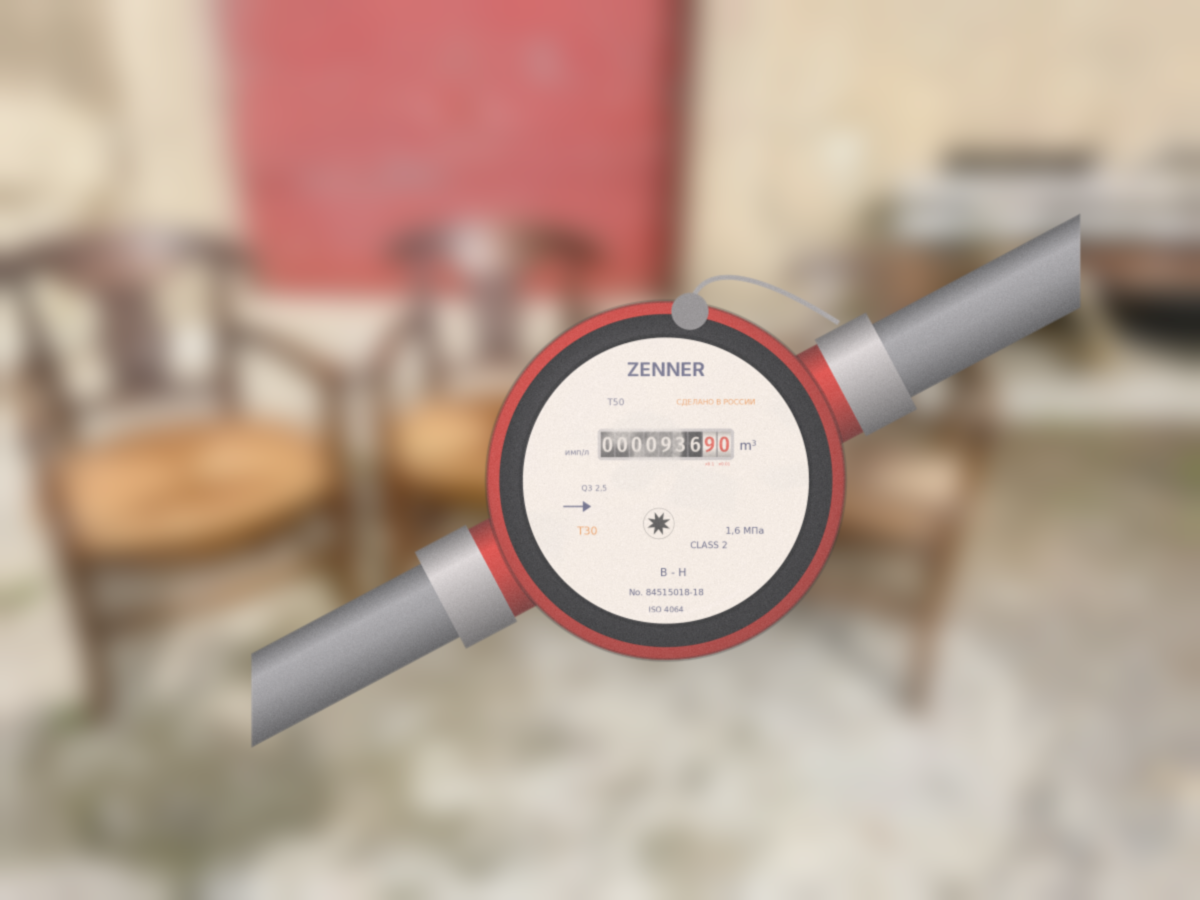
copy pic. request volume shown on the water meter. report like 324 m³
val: 936.90 m³
